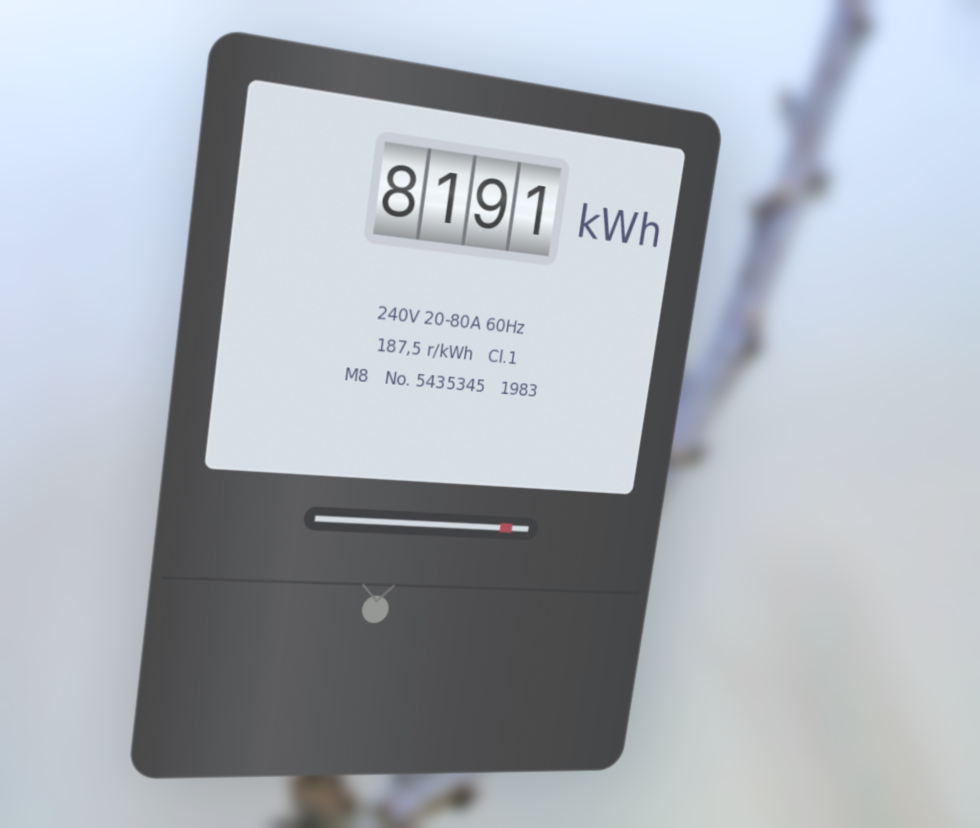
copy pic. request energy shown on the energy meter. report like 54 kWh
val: 8191 kWh
